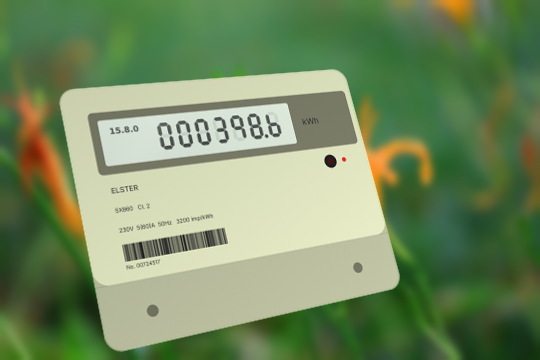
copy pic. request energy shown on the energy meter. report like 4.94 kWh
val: 398.6 kWh
